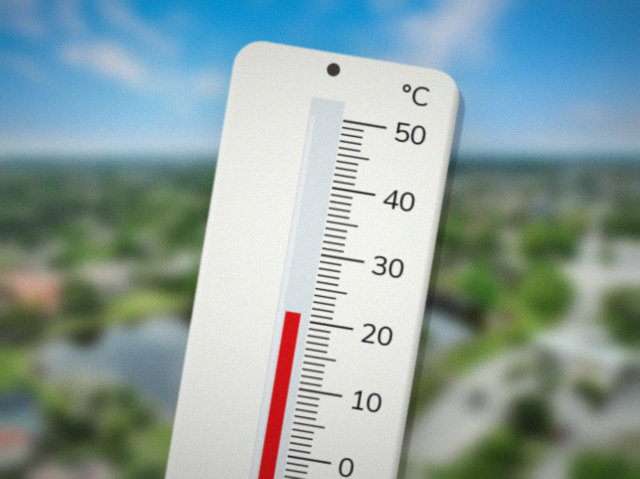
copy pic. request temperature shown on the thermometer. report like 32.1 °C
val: 21 °C
